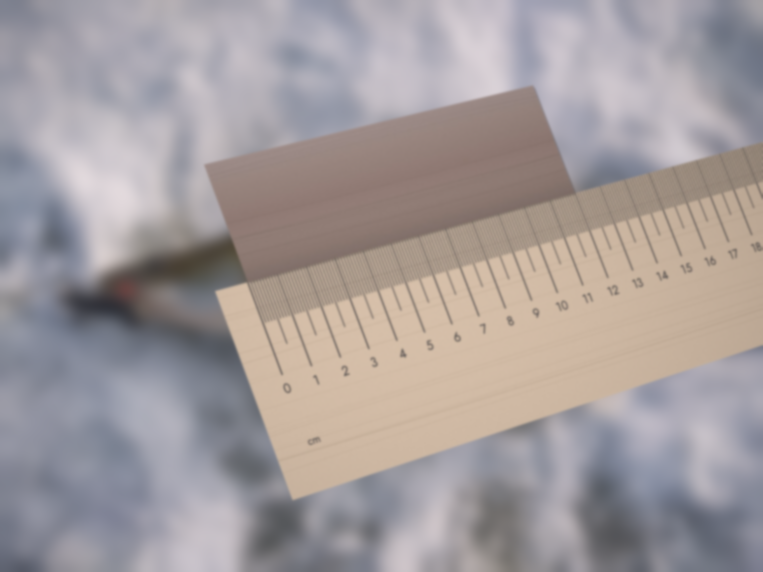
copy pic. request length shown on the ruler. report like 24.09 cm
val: 12 cm
